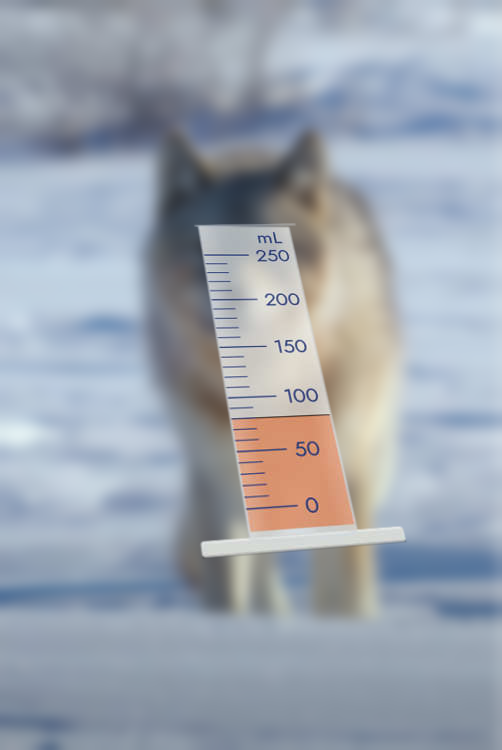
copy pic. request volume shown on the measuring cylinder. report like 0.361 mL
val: 80 mL
